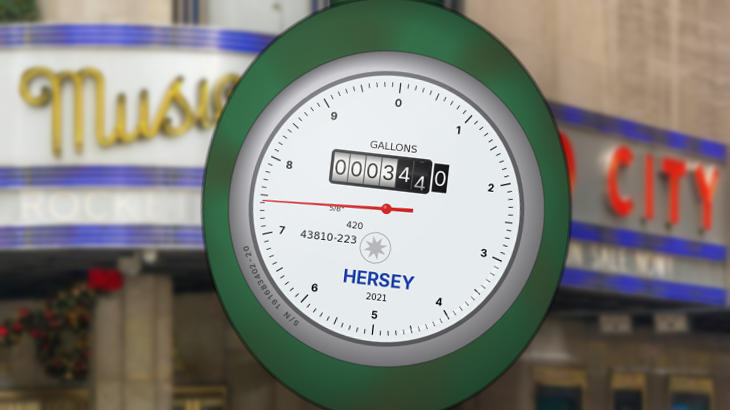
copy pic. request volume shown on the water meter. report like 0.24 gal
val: 3437.4 gal
